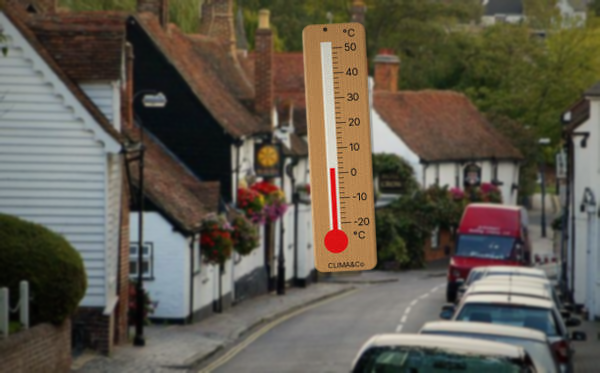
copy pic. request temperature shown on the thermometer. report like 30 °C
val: 2 °C
